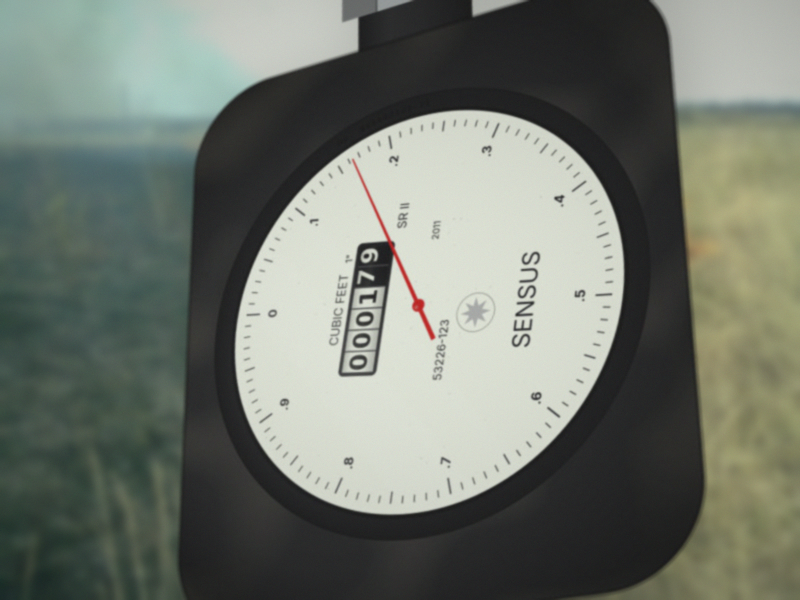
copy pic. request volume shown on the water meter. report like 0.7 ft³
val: 179.16 ft³
